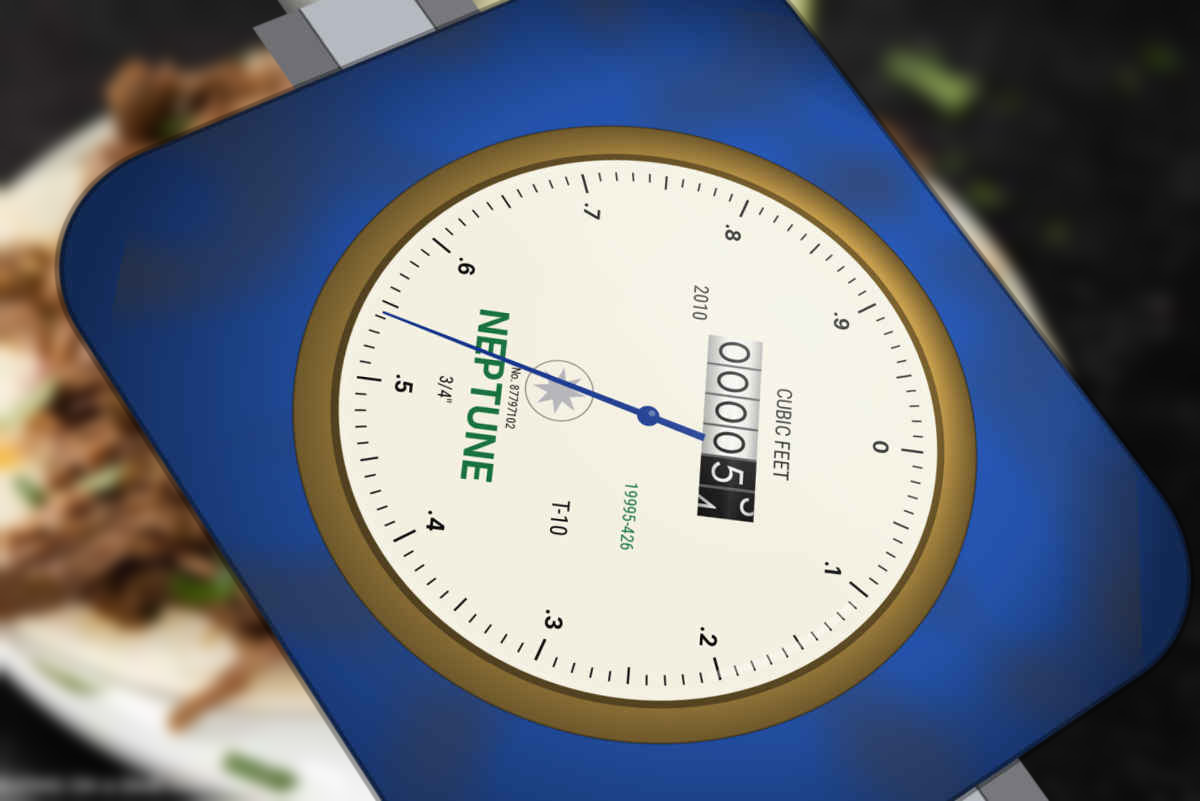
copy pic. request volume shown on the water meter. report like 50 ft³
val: 53.54 ft³
